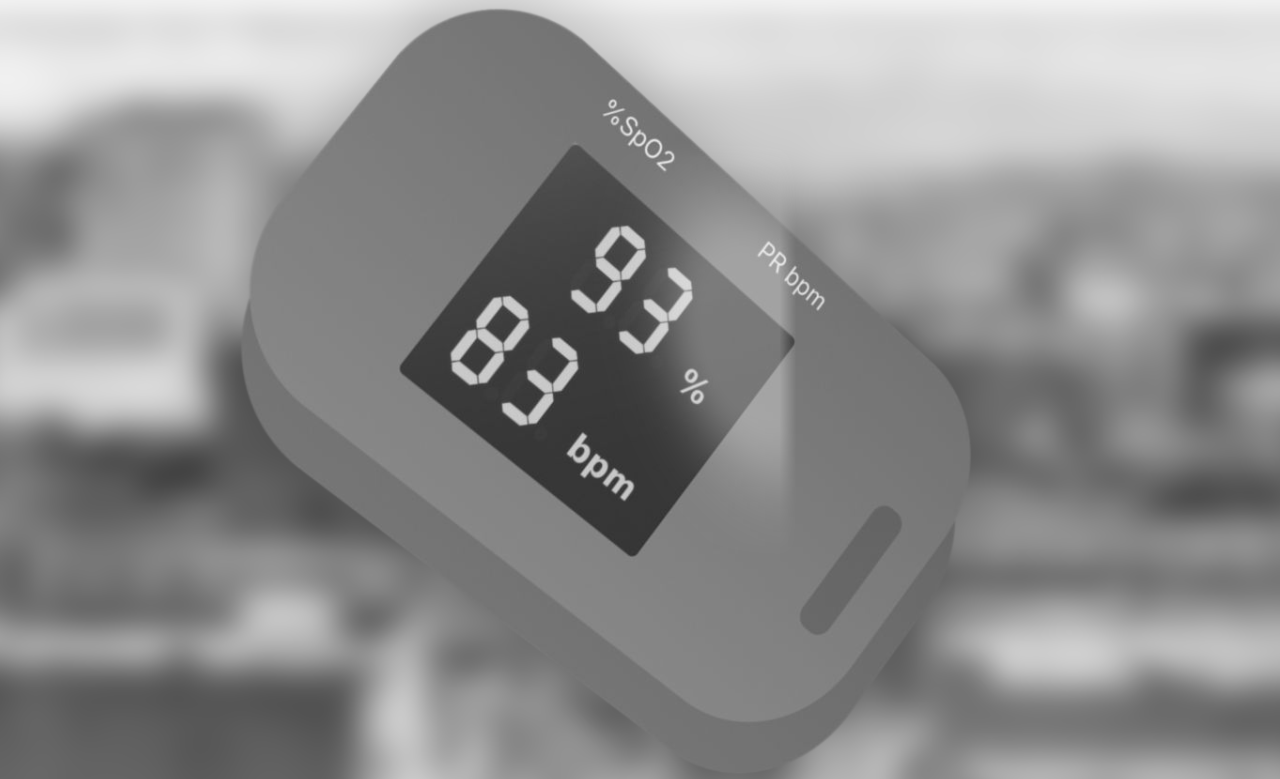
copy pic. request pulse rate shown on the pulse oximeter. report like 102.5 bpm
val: 83 bpm
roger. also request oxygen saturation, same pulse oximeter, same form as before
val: 93 %
